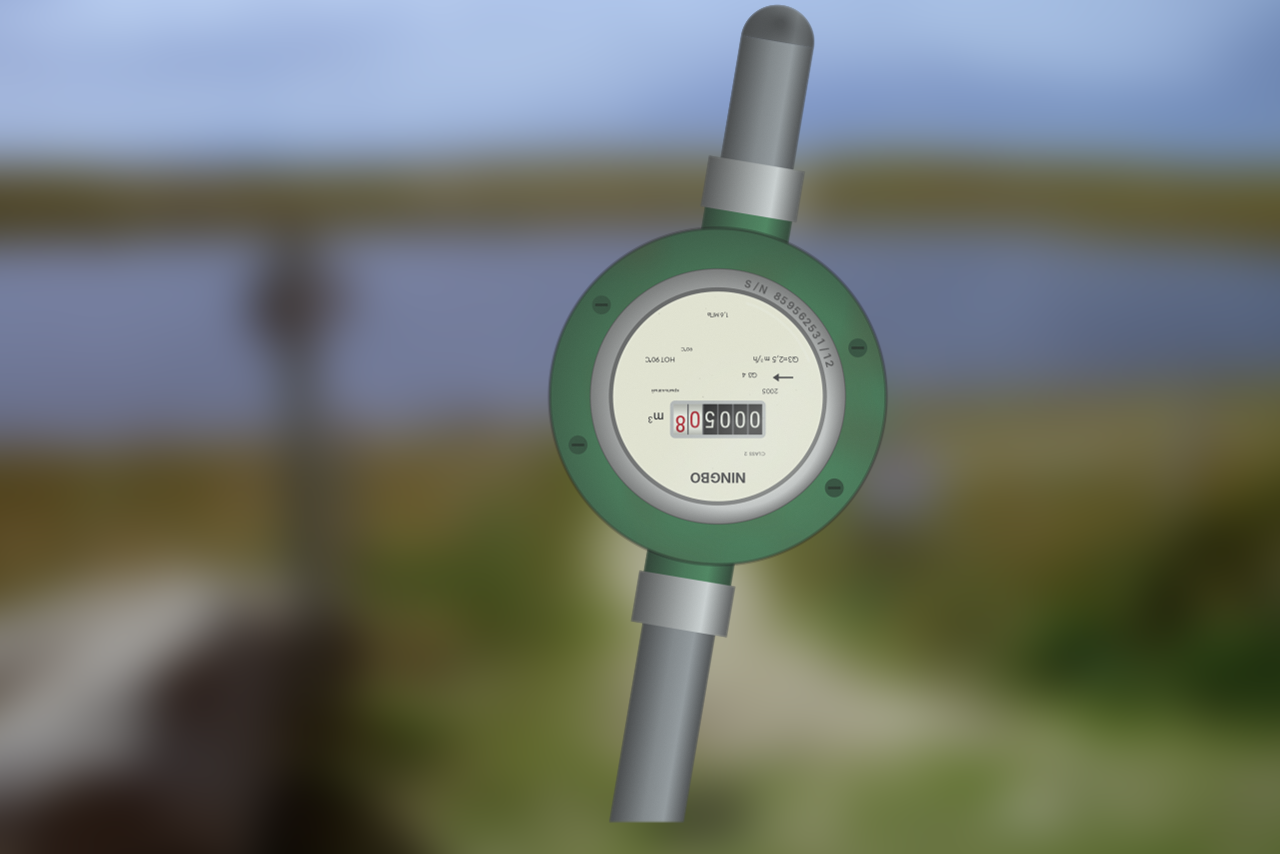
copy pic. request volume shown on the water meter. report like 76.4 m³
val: 5.08 m³
